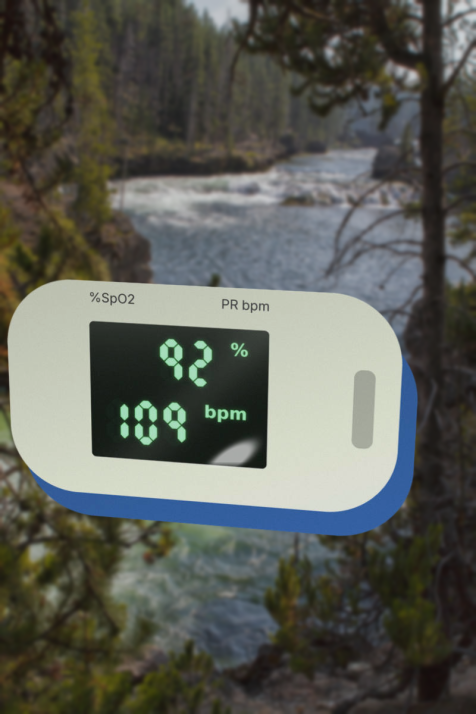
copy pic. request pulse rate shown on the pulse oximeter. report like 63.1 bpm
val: 109 bpm
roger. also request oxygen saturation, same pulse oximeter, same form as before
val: 92 %
